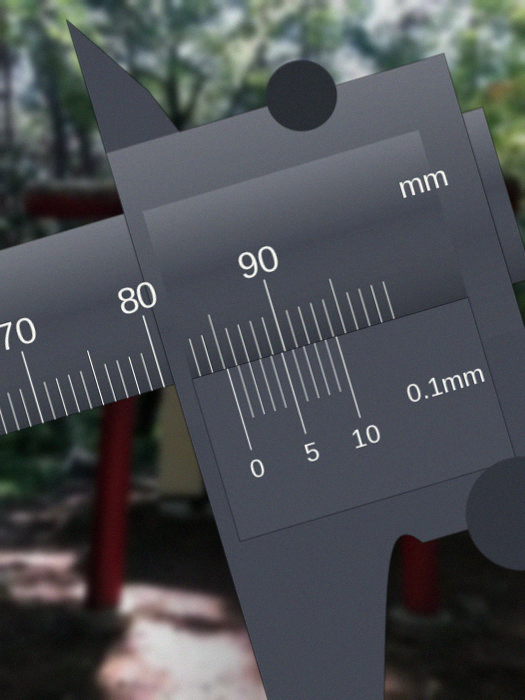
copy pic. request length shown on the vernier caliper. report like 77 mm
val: 85.2 mm
